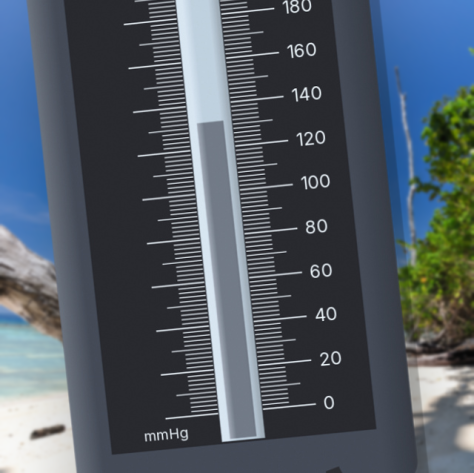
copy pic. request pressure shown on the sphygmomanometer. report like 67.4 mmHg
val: 132 mmHg
